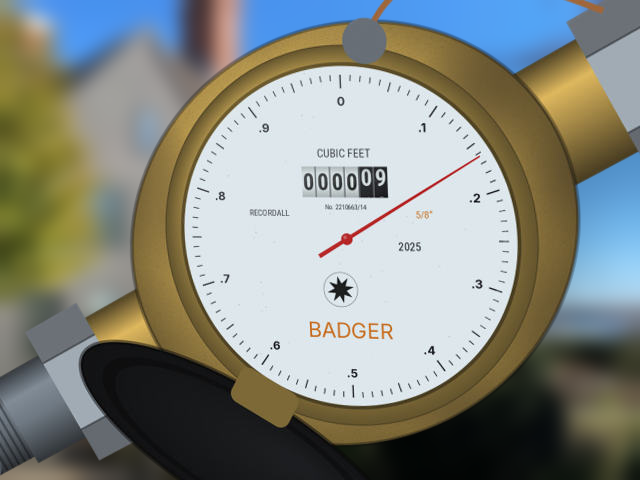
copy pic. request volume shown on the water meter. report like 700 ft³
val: 9.16 ft³
